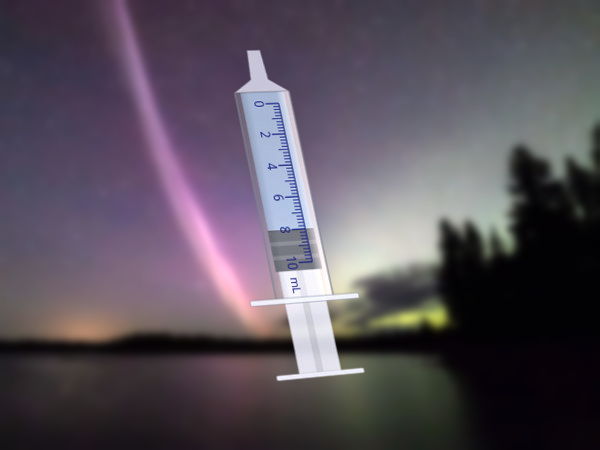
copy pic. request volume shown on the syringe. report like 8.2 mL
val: 8 mL
